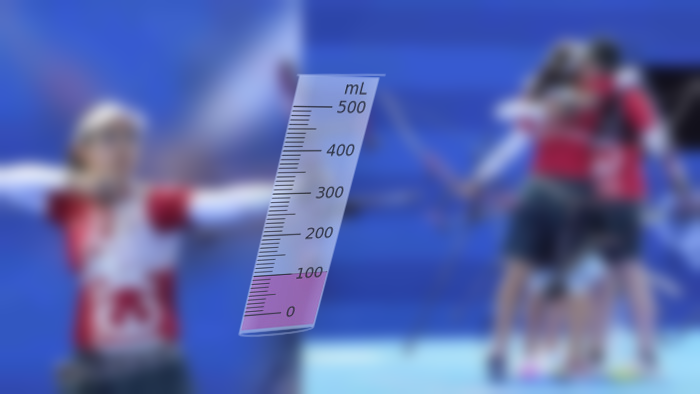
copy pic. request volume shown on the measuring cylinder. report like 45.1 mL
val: 100 mL
